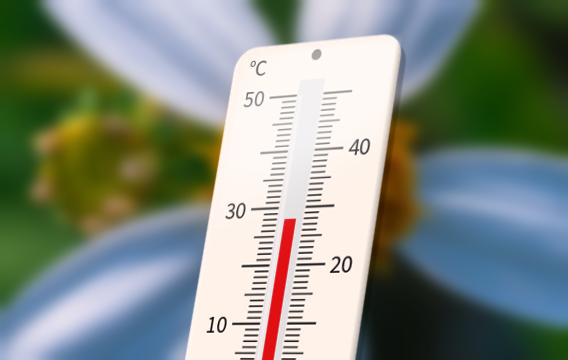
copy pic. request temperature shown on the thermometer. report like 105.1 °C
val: 28 °C
